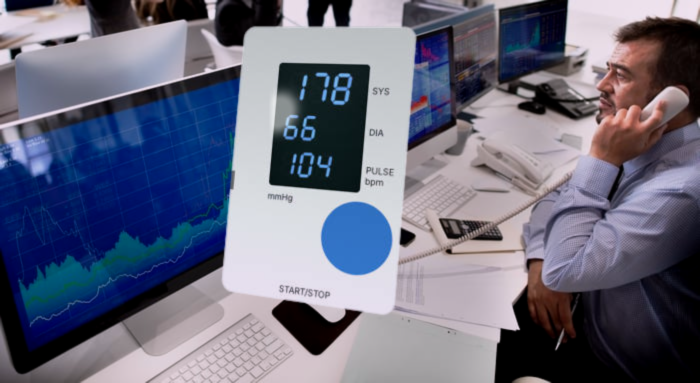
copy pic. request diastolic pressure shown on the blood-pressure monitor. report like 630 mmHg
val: 66 mmHg
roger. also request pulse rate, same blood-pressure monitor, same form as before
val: 104 bpm
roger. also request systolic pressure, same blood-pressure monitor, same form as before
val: 178 mmHg
